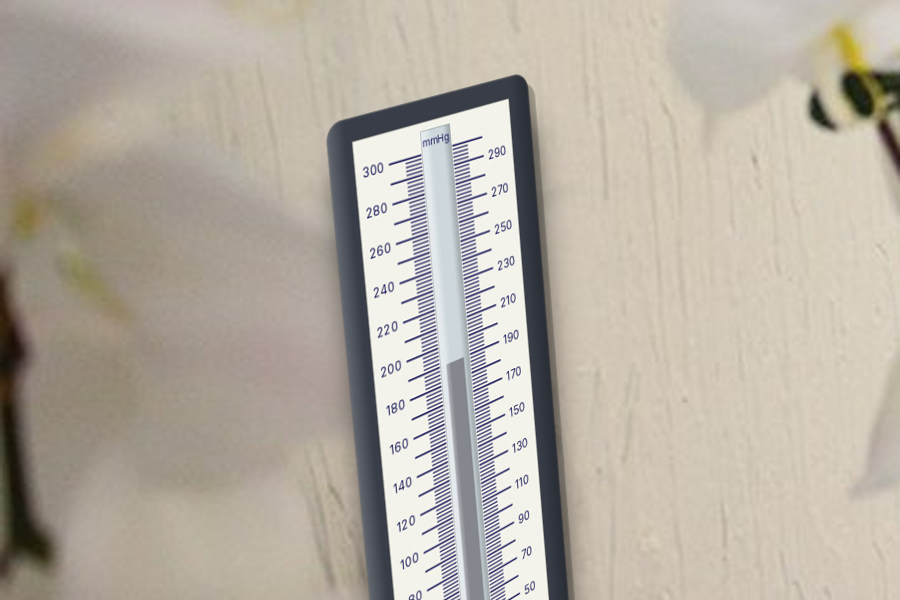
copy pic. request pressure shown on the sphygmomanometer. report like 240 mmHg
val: 190 mmHg
